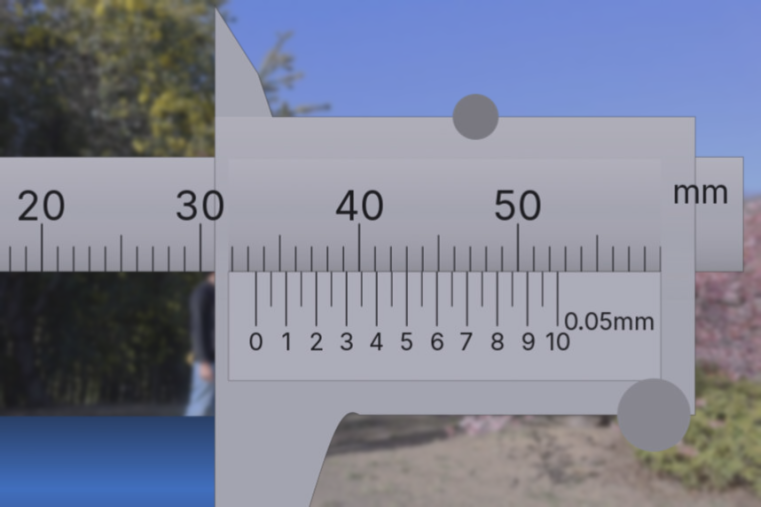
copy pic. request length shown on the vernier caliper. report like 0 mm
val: 33.5 mm
